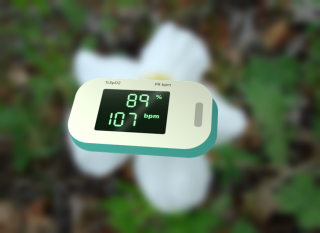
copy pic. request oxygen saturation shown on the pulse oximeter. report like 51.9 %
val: 89 %
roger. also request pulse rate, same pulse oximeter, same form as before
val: 107 bpm
